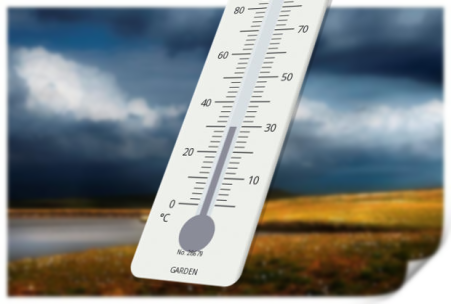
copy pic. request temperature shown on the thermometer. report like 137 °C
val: 30 °C
